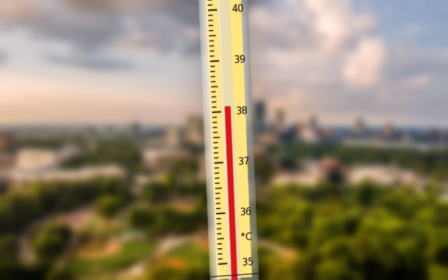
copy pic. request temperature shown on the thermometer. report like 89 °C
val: 38.1 °C
